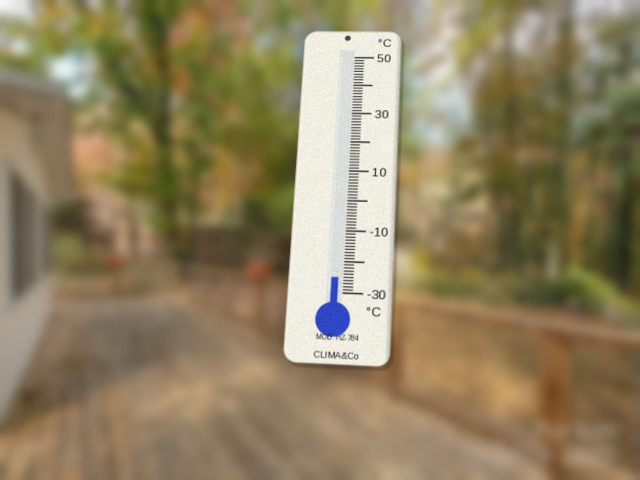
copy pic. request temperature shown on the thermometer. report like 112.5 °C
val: -25 °C
